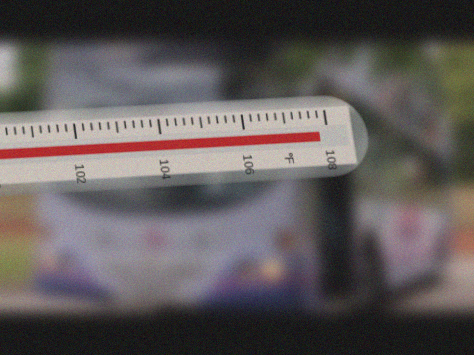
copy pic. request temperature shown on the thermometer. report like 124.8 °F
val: 107.8 °F
